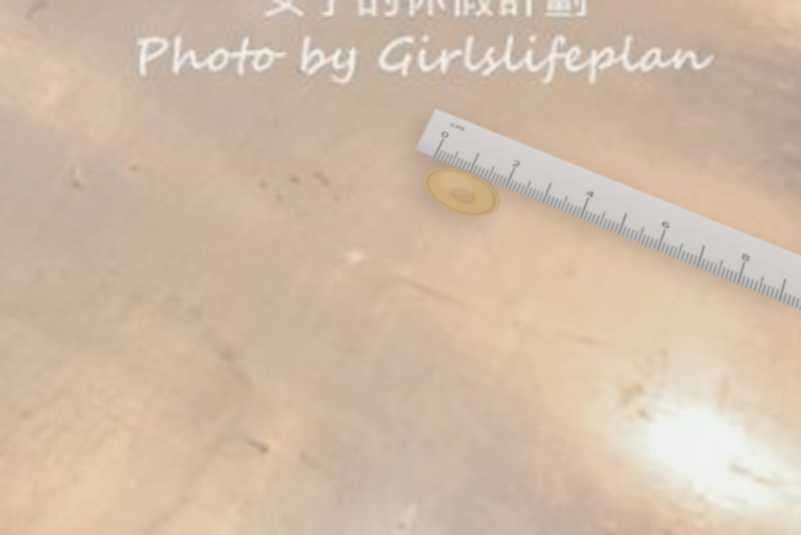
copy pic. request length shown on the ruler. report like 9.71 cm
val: 2 cm
